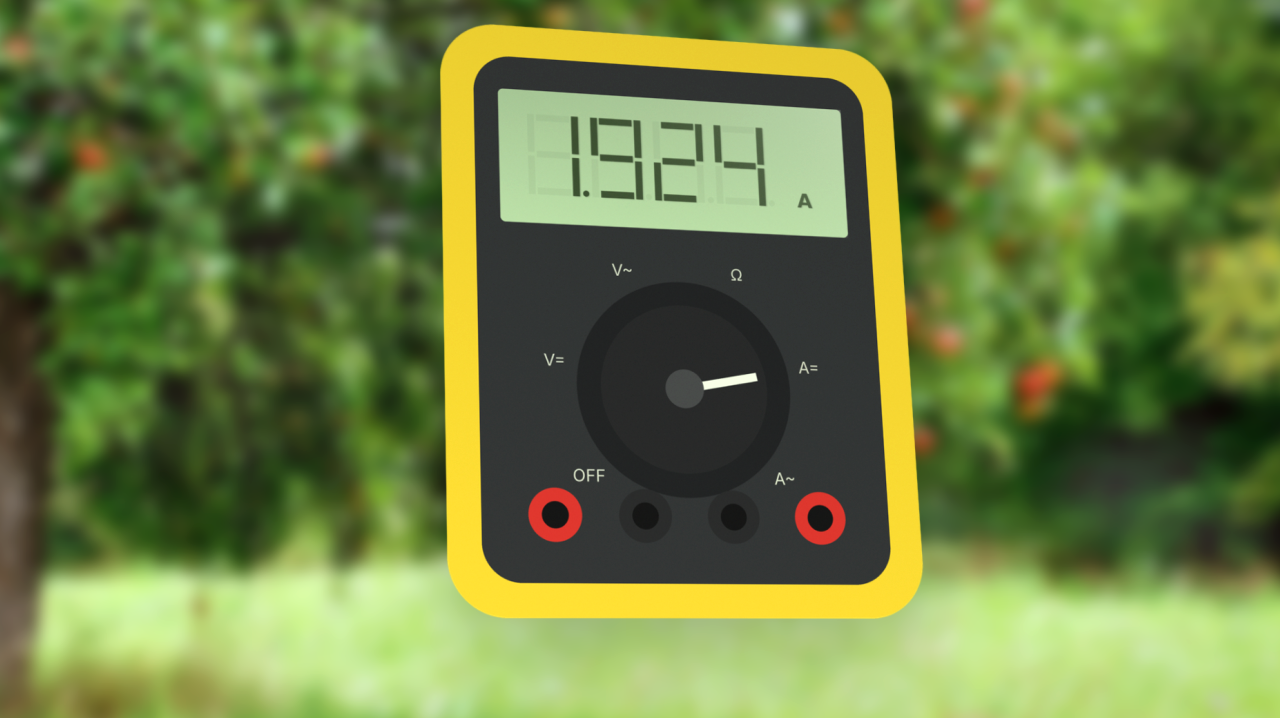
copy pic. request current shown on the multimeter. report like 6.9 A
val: 1.924 A
